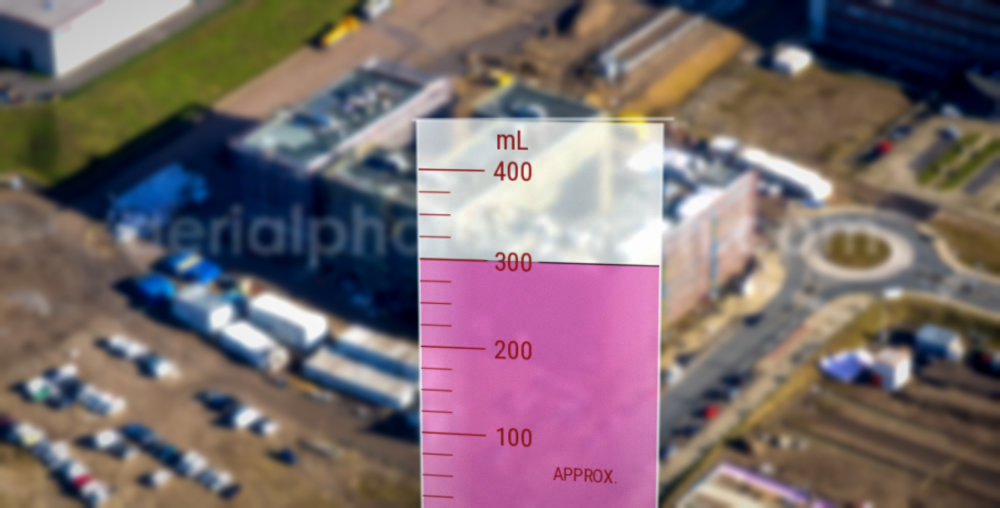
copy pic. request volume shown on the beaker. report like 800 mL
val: 300 mL
